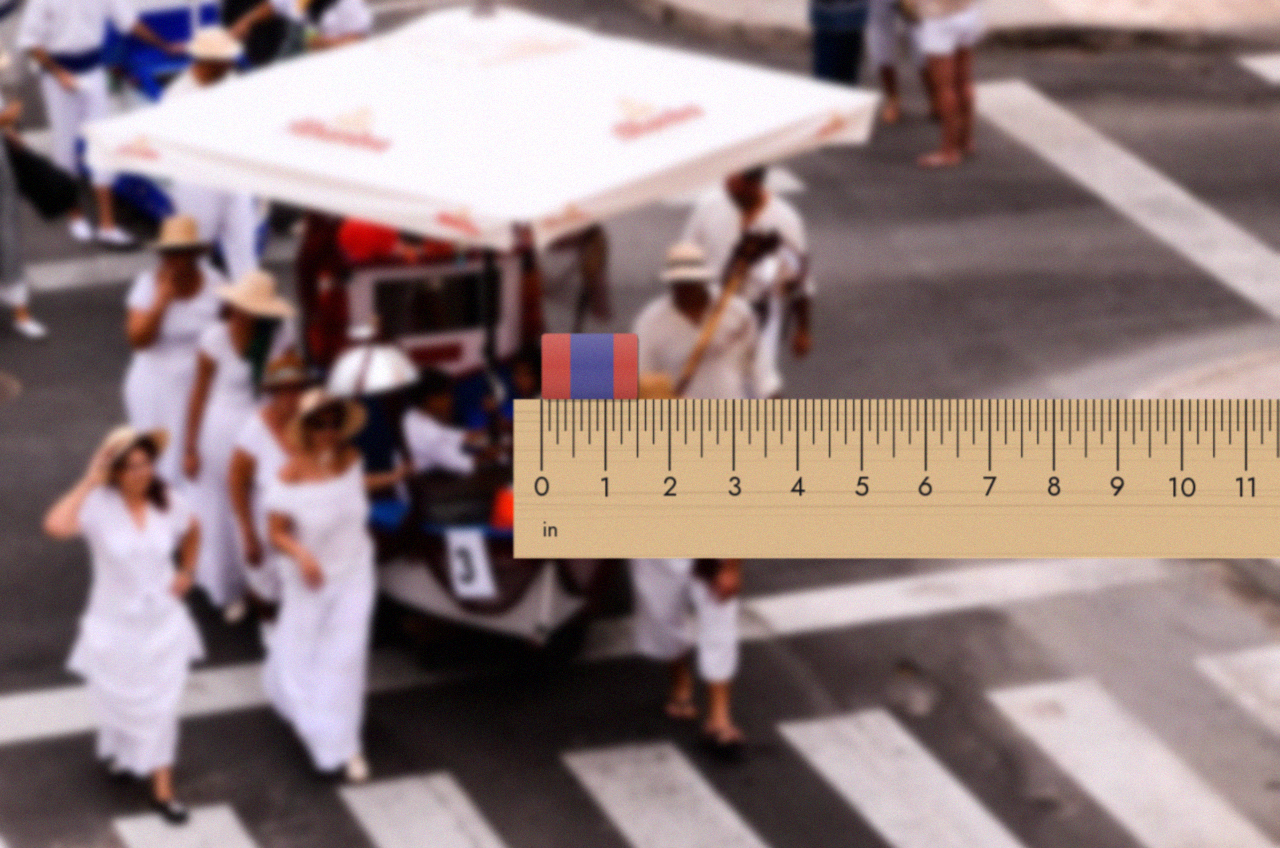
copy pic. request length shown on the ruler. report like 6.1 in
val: 1.5 in
